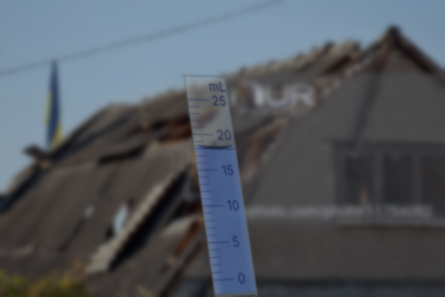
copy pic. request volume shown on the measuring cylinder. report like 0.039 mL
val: 18 mL
